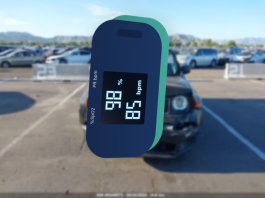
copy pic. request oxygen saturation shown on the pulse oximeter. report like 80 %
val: 98 %
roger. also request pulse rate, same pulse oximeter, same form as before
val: 85 bpm
